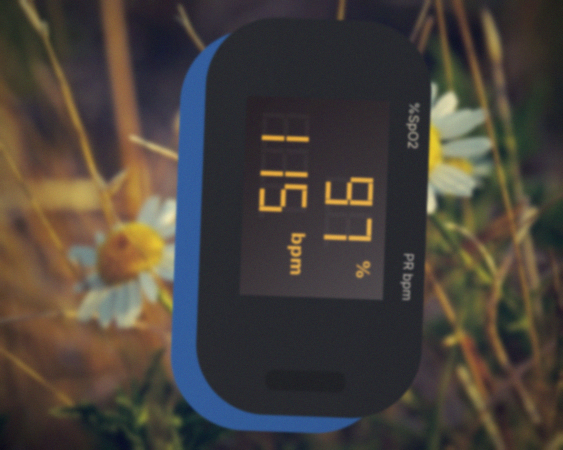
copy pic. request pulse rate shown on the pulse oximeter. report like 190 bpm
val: 115 bpm
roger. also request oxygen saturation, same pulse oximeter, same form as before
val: 97 %
